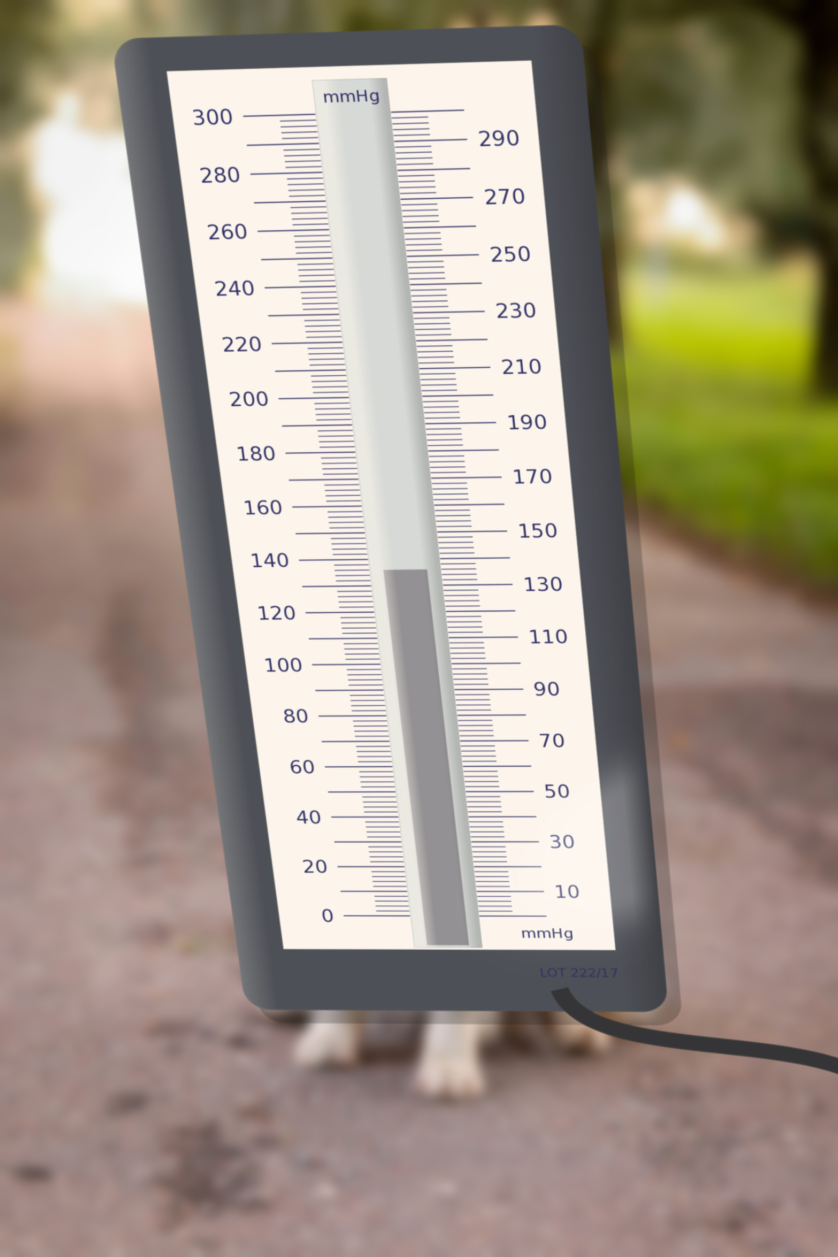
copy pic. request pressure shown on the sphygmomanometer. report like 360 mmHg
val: 136 mmHg
